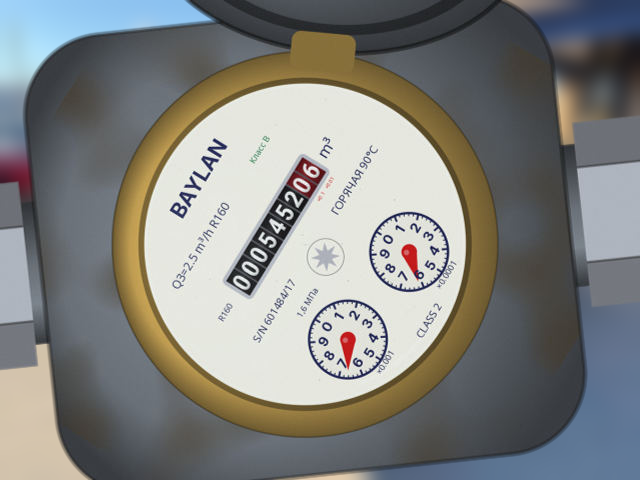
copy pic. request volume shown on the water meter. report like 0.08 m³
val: 5452.0666 m³
